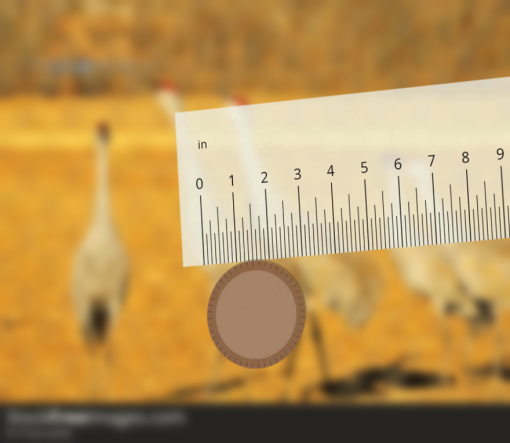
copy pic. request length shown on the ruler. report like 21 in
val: 3 in
